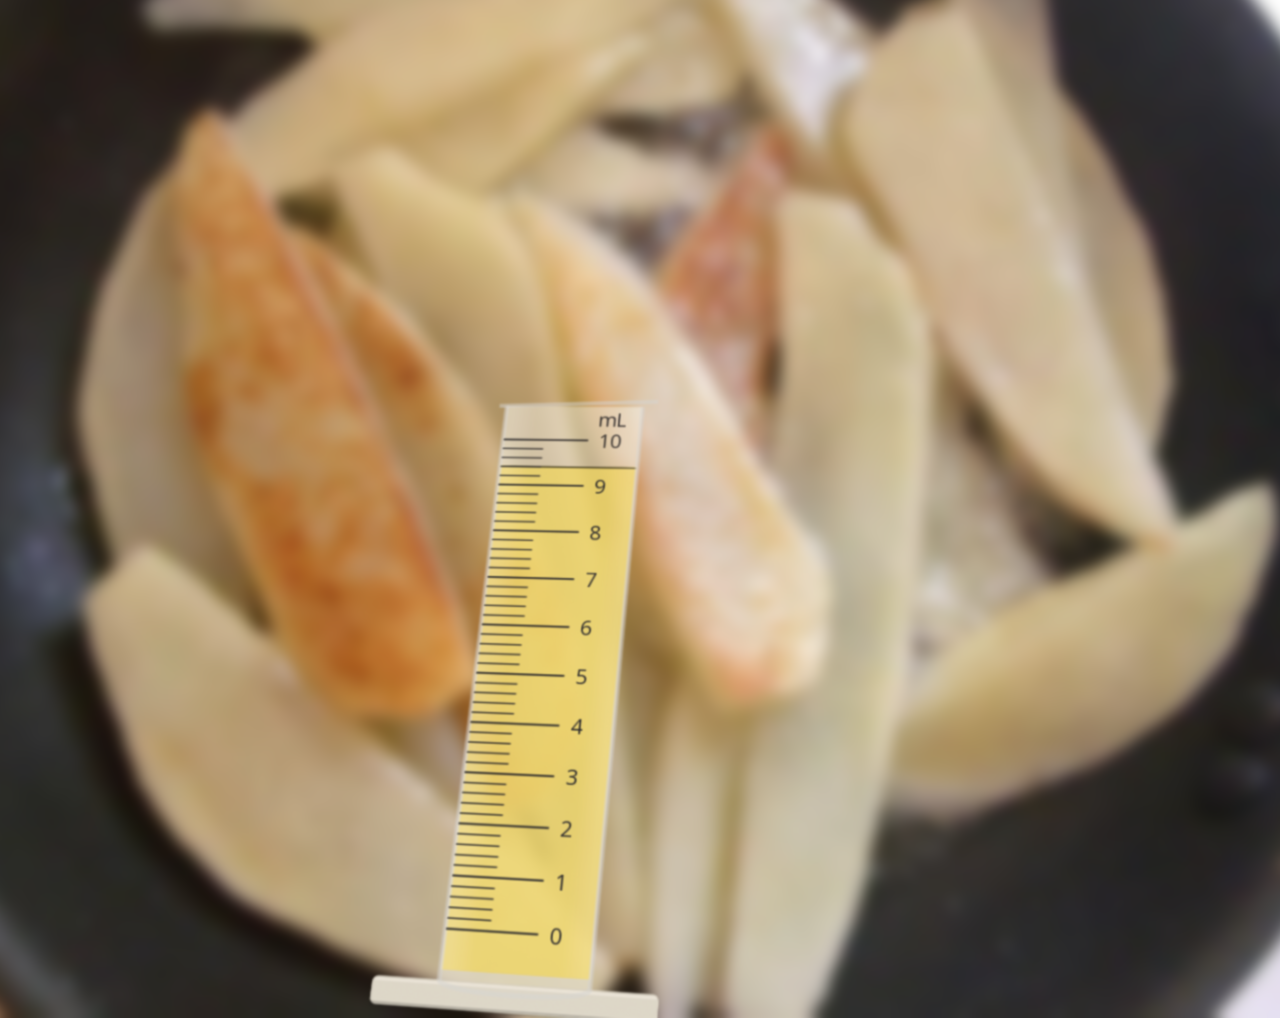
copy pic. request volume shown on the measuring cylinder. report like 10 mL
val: 9.4 mL
